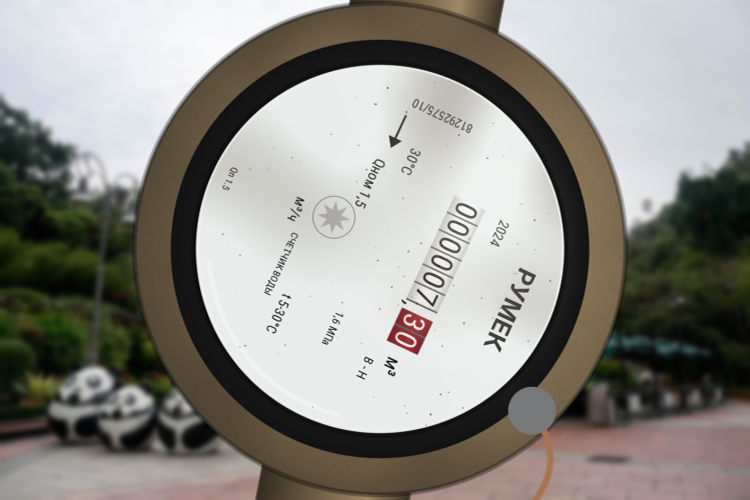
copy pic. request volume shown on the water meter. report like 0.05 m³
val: 7.30 m³
